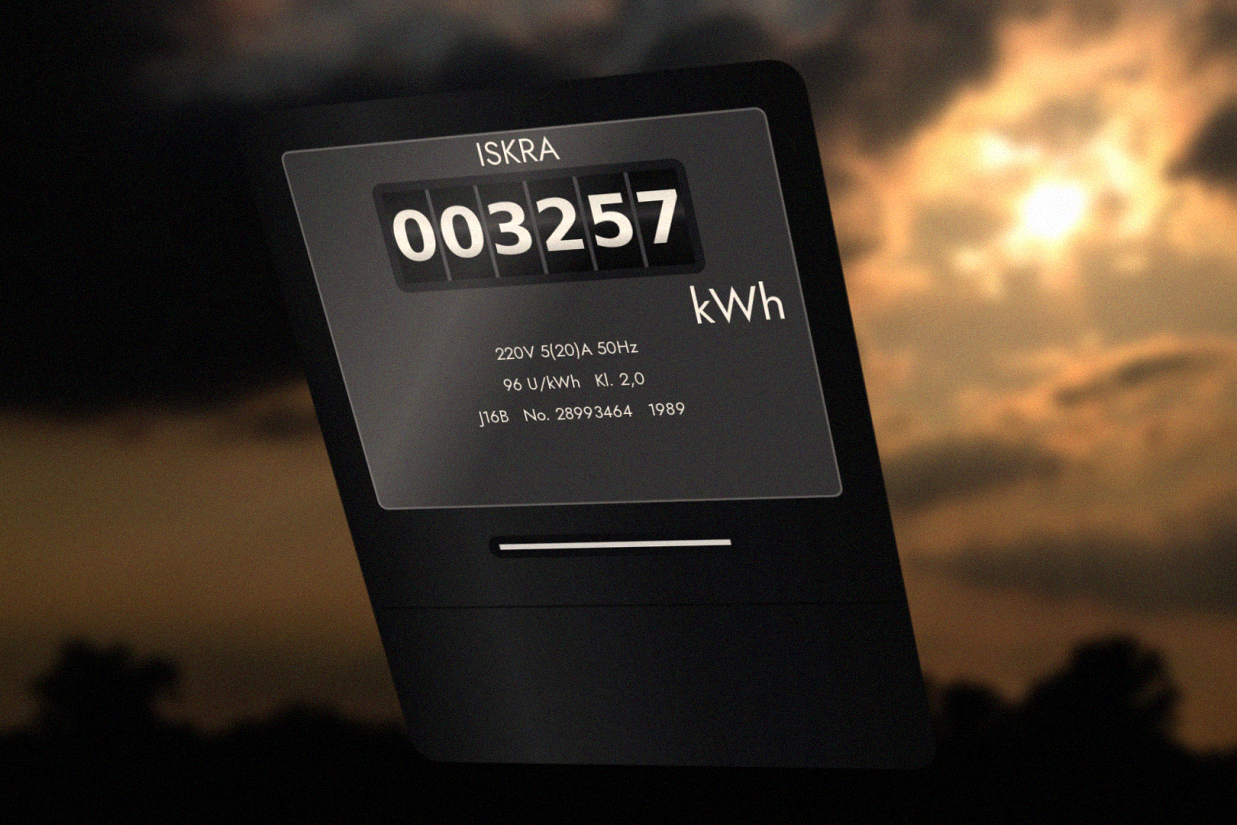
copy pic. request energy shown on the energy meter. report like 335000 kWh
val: 3257 kWh
